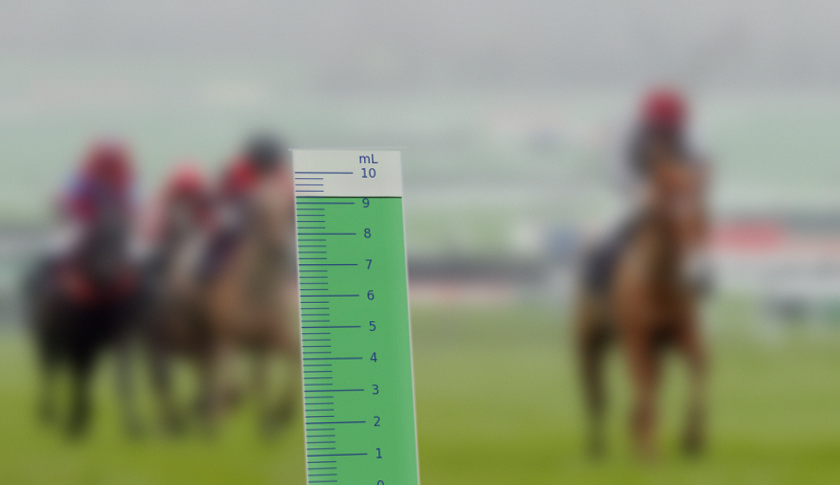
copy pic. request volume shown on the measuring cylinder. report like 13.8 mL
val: 9.2 mL
